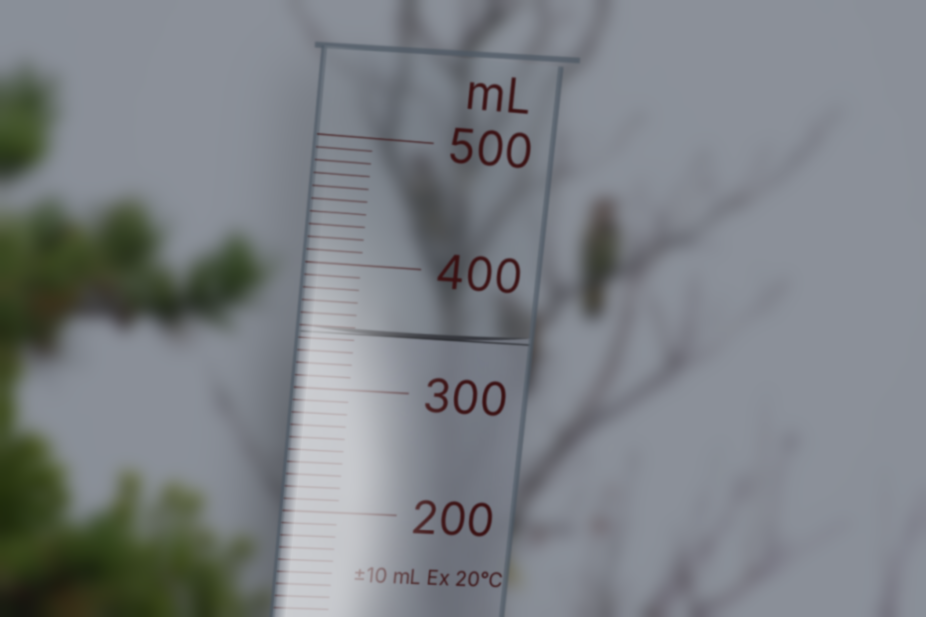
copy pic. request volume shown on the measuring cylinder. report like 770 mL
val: 345 mL
